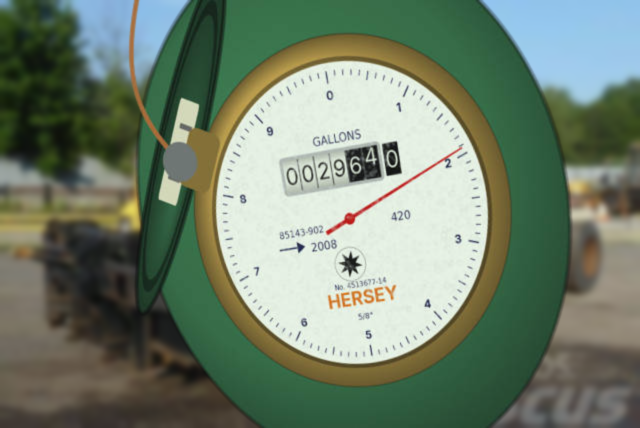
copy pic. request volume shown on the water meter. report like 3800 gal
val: 29641.9 gal
